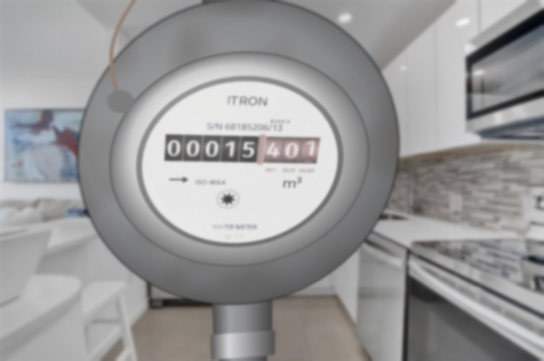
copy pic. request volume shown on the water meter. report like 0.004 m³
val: 15.401 m³
